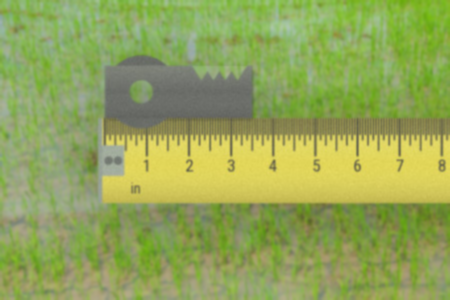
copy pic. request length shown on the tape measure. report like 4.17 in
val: 3.5 in
